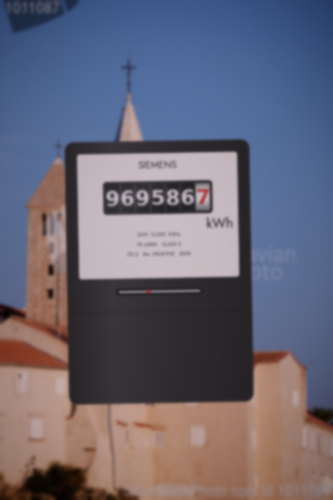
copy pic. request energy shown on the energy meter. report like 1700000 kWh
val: 969586.7 kWh
